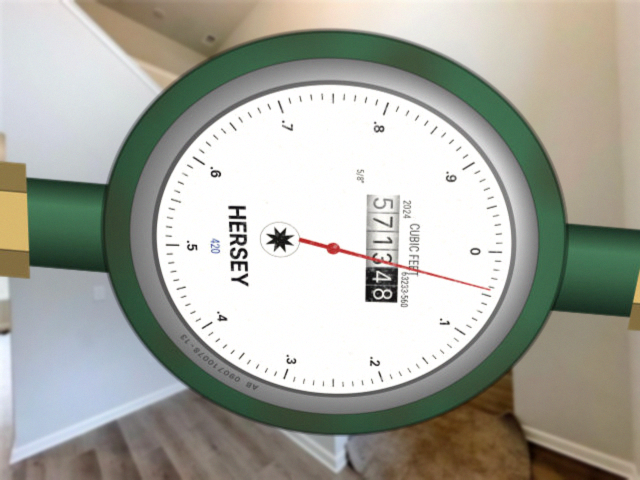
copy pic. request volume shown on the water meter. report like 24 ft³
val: 571348.04 ft³
